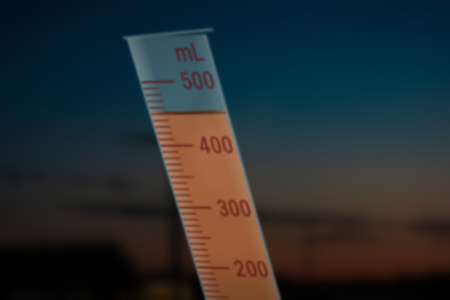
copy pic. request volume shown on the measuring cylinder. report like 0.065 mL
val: 450 mL
